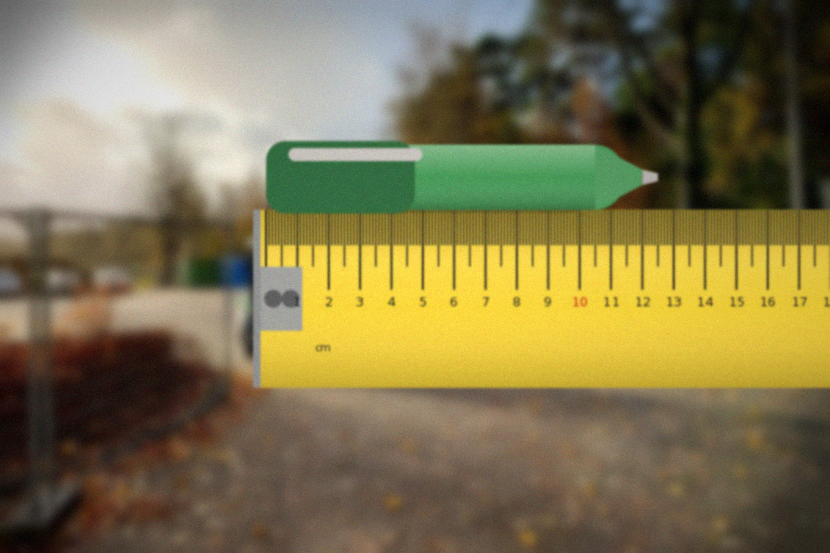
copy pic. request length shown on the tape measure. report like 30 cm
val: 12.5 cm
